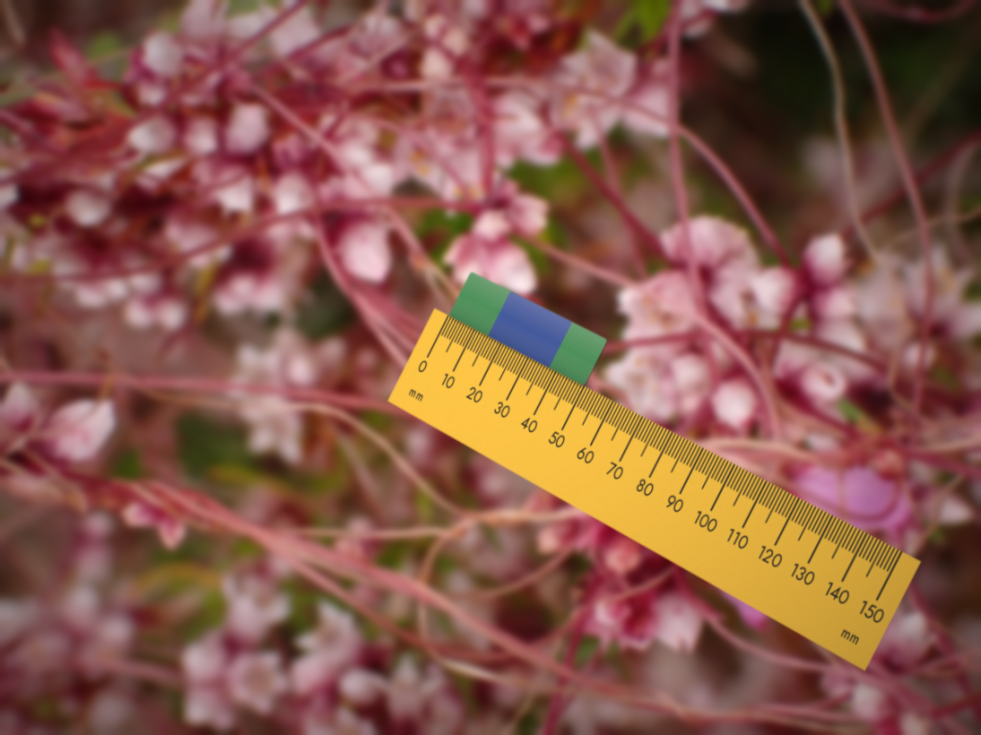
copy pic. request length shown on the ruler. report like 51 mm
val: 50 mm
